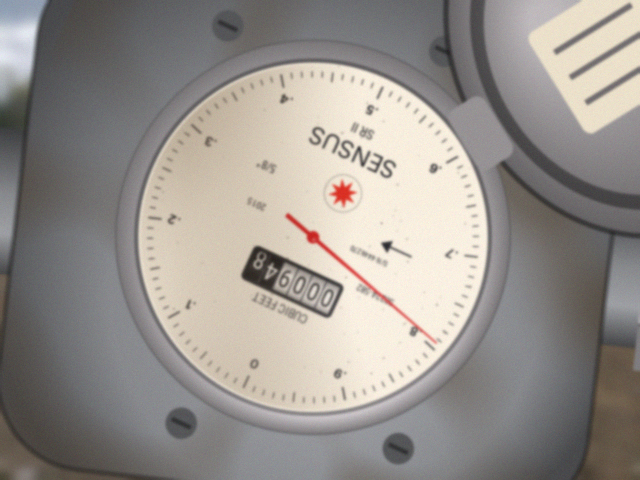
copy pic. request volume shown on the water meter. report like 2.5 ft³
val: 947.79 ft³
